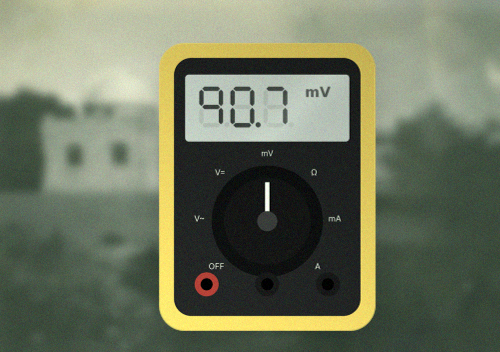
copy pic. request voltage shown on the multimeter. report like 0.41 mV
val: 90.7 mV
